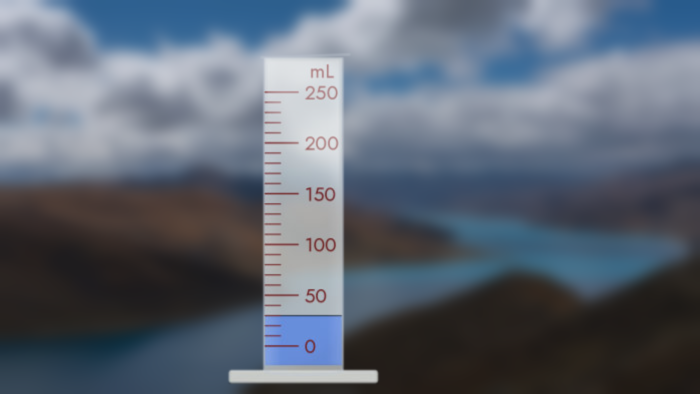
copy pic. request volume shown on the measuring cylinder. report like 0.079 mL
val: 30 mL
